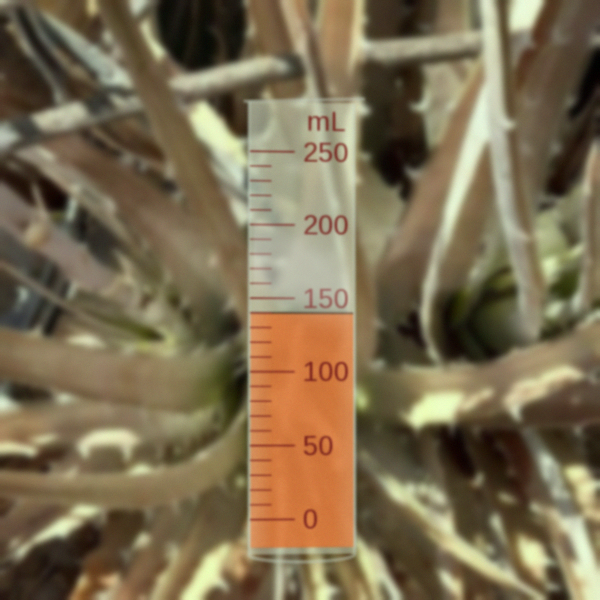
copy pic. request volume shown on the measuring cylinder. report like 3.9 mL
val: 140 mL
